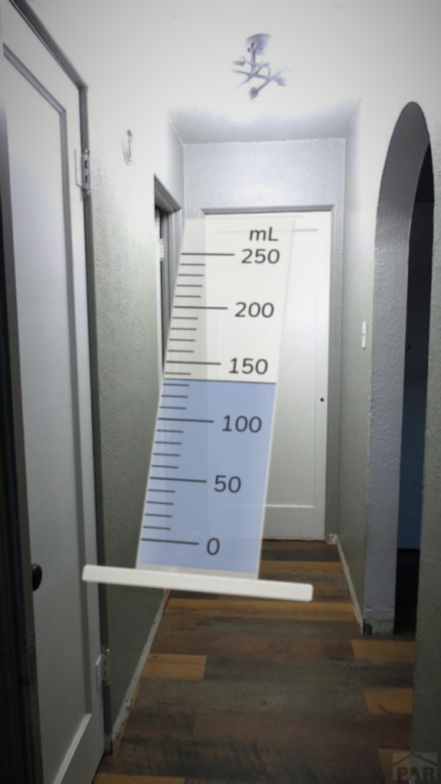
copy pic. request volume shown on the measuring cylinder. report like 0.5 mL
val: 135 mL
